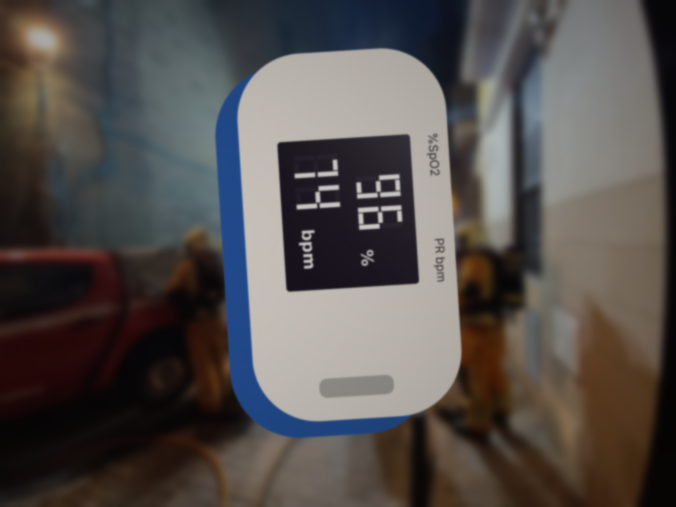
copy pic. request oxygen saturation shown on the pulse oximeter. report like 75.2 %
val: 96 %
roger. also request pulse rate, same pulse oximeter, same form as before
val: 74 bpm
